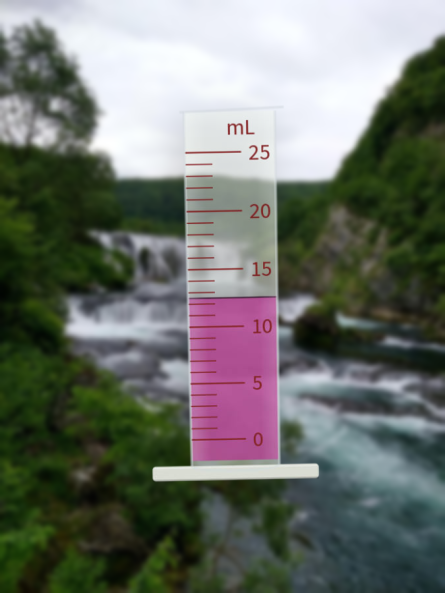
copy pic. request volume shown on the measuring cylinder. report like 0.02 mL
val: 12.5 mL
